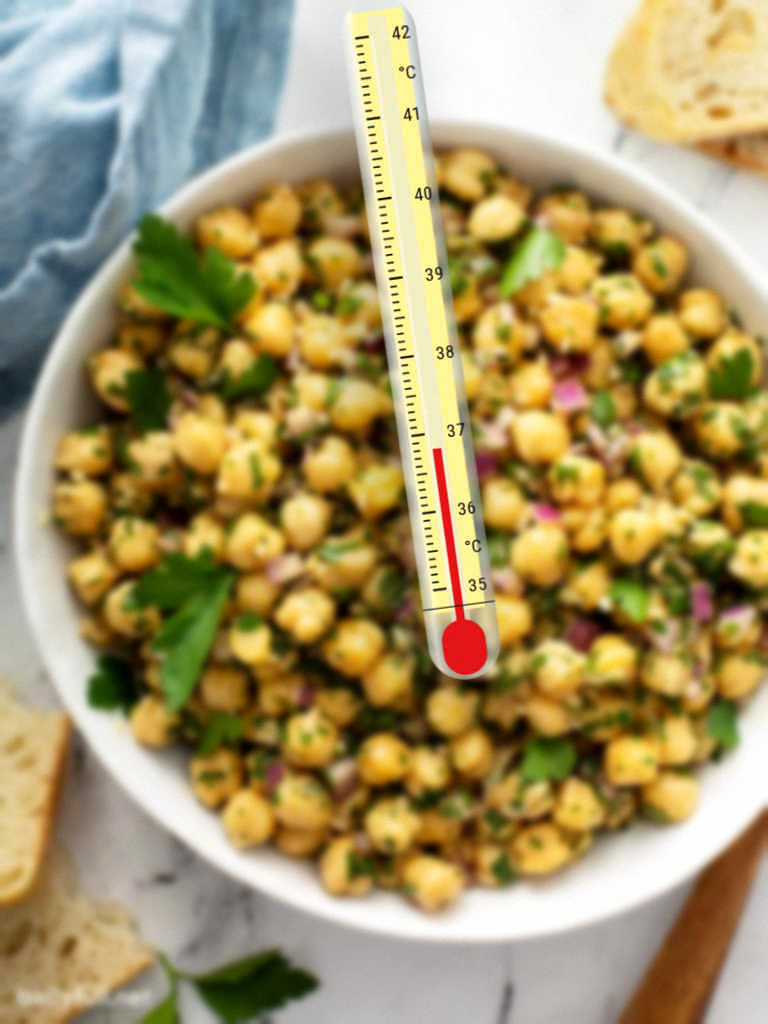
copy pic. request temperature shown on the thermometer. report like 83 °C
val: 36.8 °C
